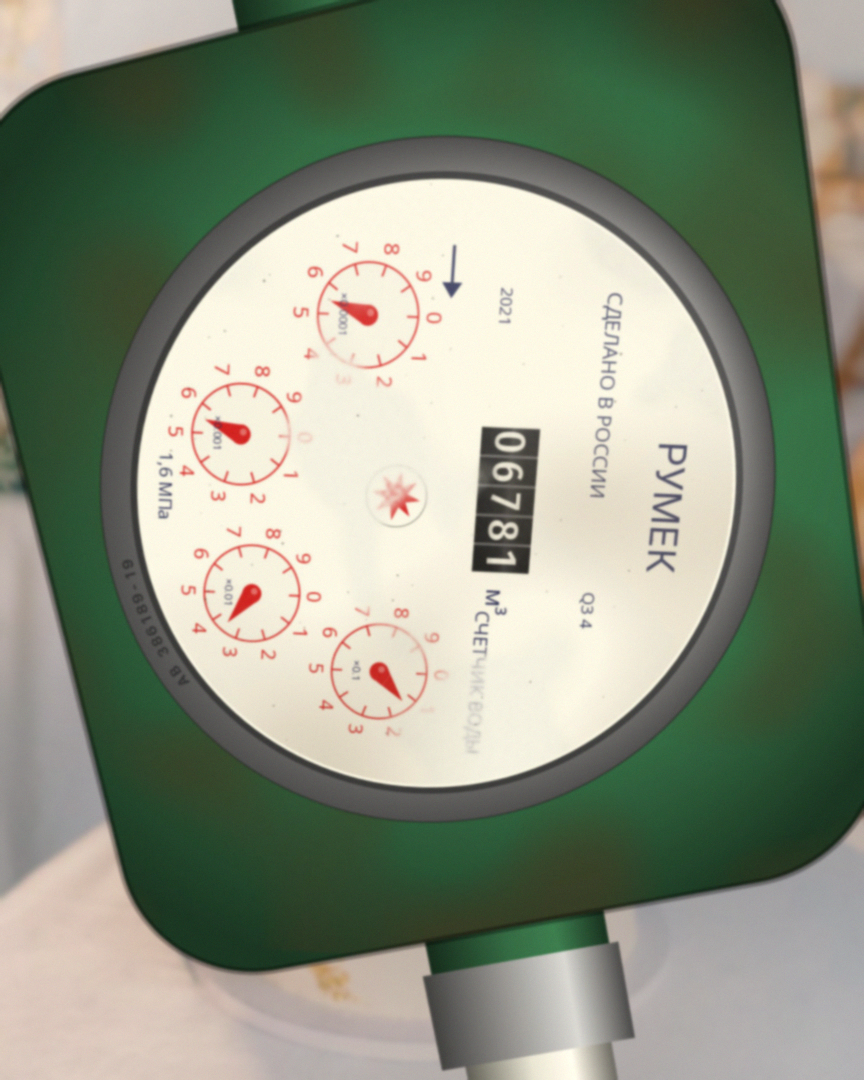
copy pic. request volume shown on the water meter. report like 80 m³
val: 6781.1355 m³
